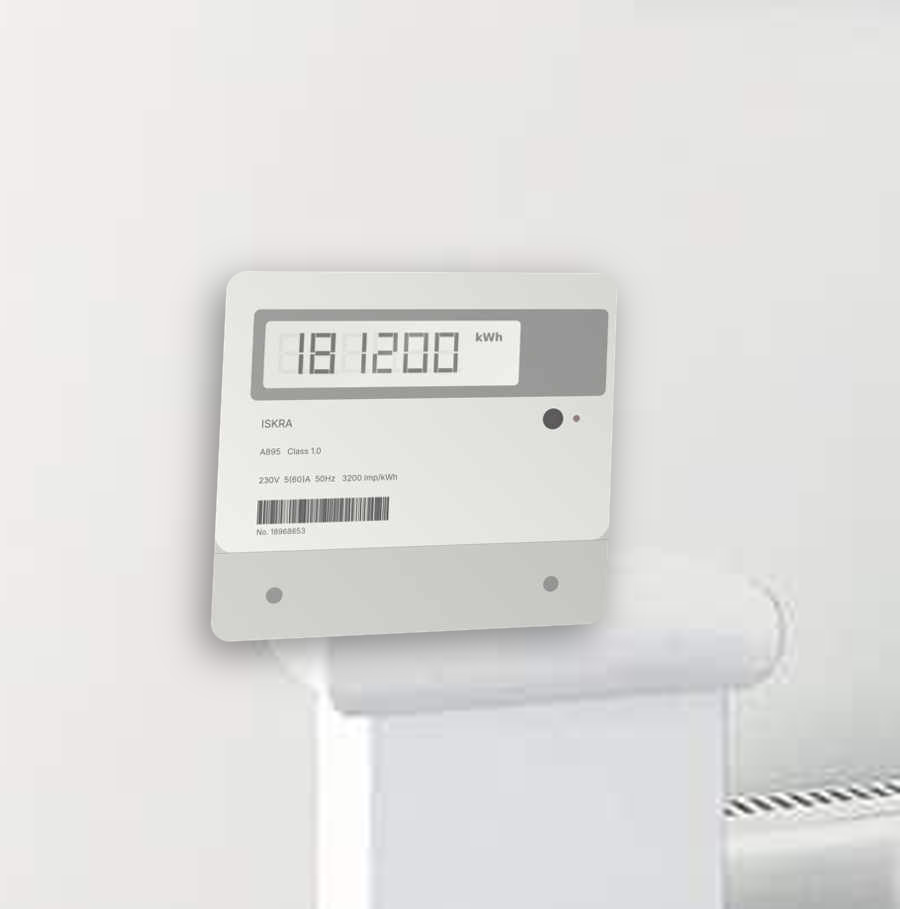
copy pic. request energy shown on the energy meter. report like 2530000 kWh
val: 181200 kWh
